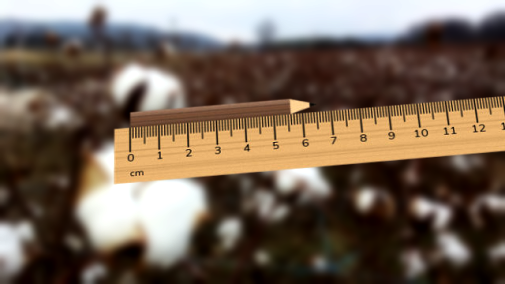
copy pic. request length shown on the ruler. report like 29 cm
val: 6.5 cm
